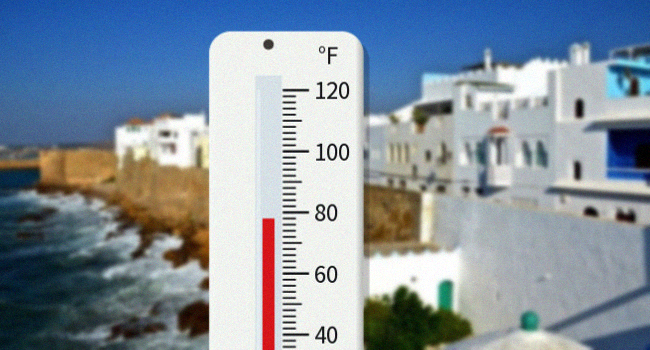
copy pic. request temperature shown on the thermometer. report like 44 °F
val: 78 °F
